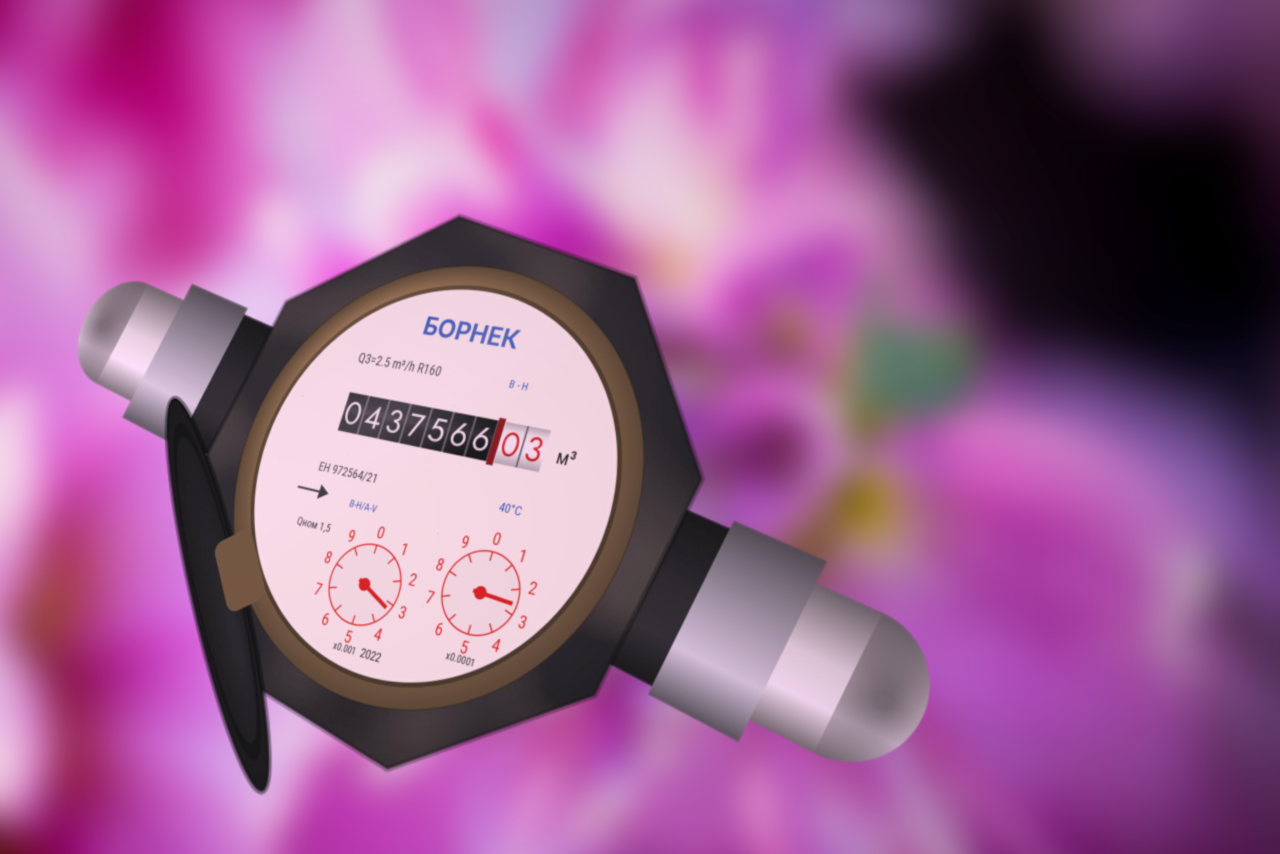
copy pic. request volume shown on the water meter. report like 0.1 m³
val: 437566.0332 m³
